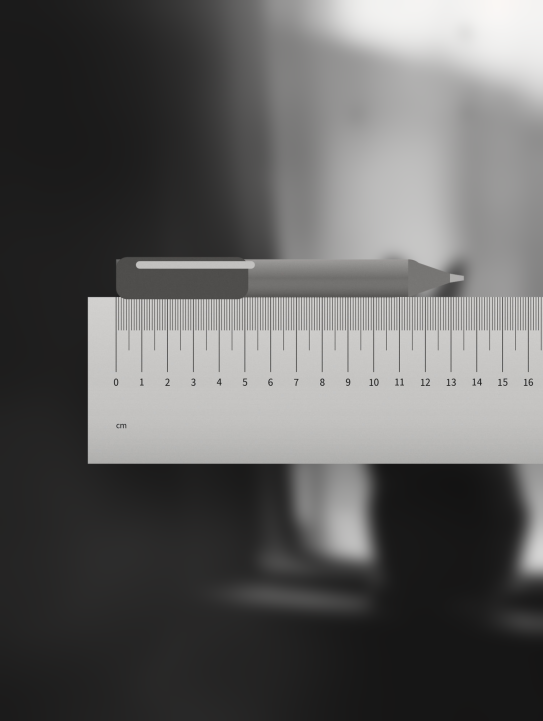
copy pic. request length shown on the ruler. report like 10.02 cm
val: 13.5 cm
